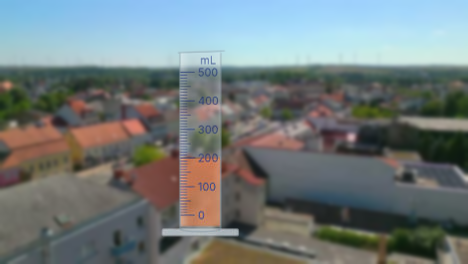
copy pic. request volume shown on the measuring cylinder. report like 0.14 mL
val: 200 mL
